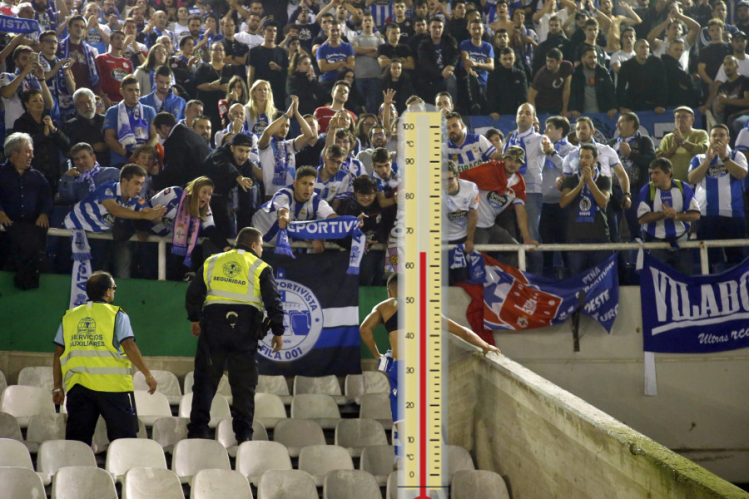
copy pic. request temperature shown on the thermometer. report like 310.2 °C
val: 64 °C
